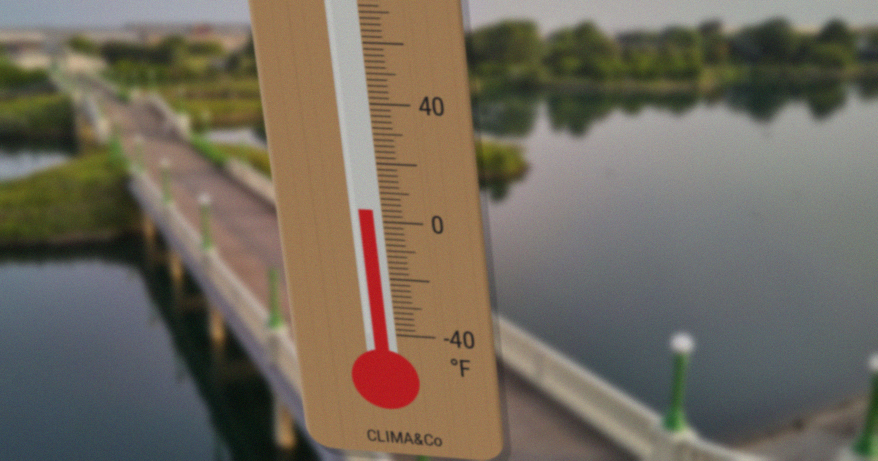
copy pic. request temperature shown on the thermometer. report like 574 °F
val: 4 °F
